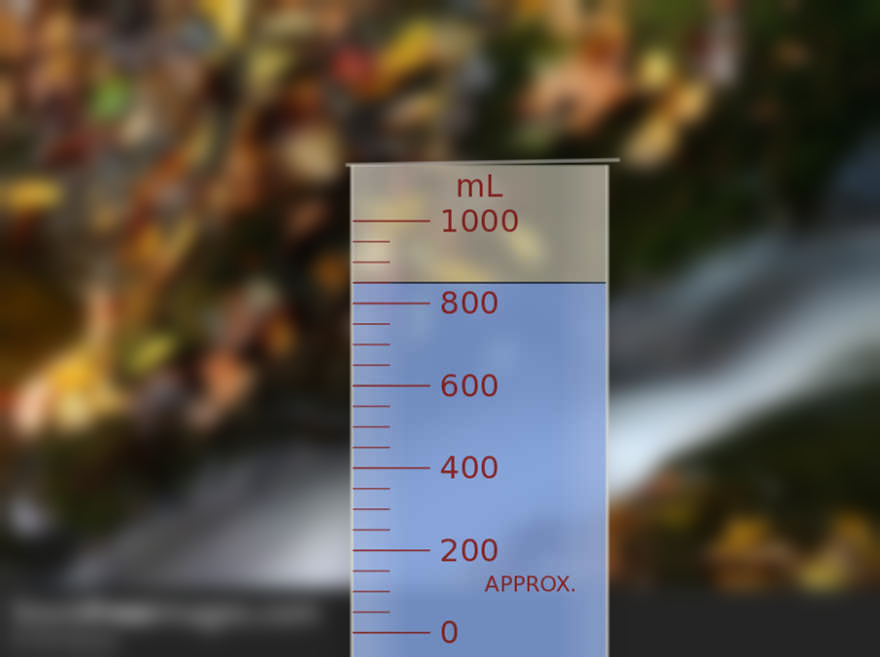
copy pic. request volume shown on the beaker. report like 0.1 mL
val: 850 mL
